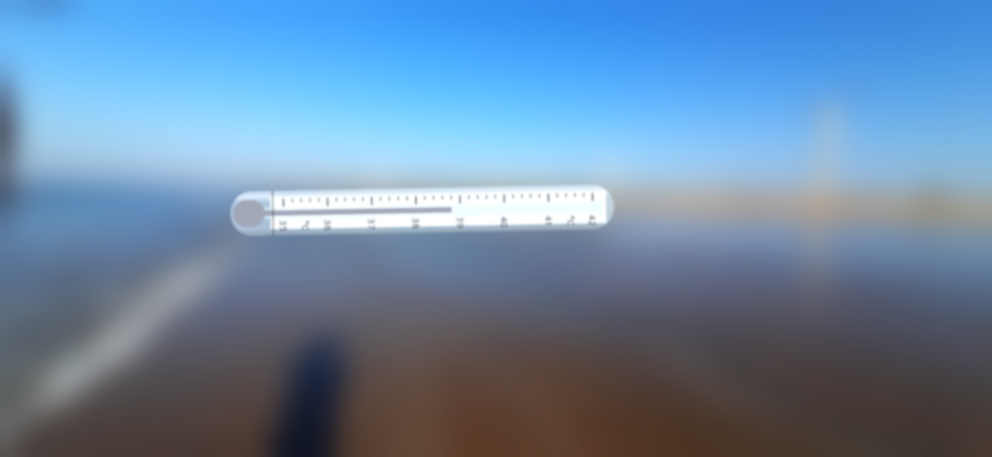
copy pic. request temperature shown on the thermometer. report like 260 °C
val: 38.8 °C
